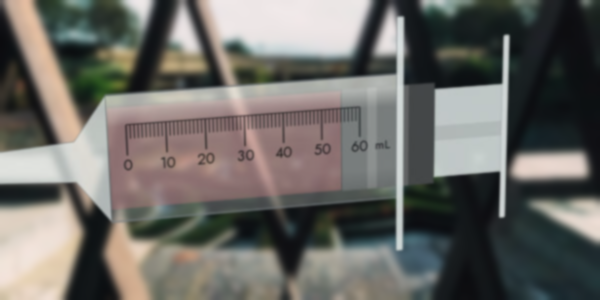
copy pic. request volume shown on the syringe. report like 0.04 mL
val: 55 mL
